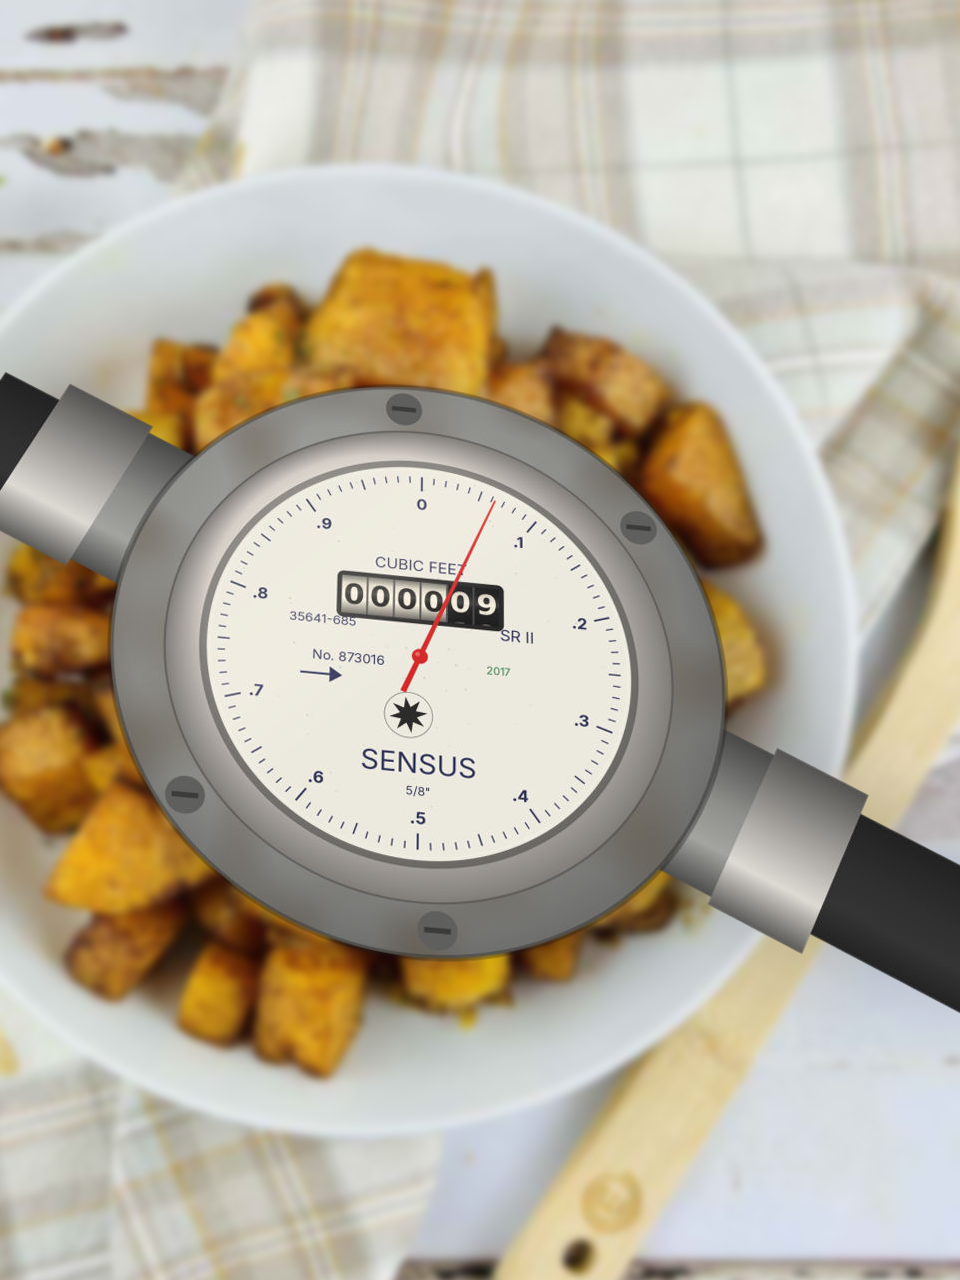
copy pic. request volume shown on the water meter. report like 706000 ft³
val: 9.06 ft³
